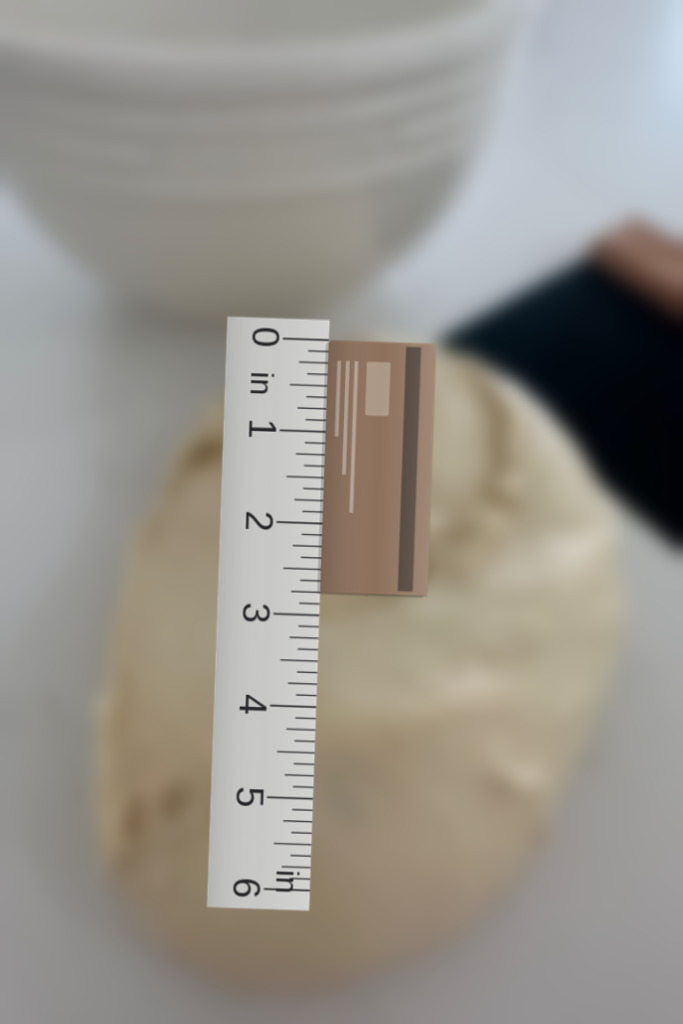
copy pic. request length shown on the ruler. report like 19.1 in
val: 2.75 in
